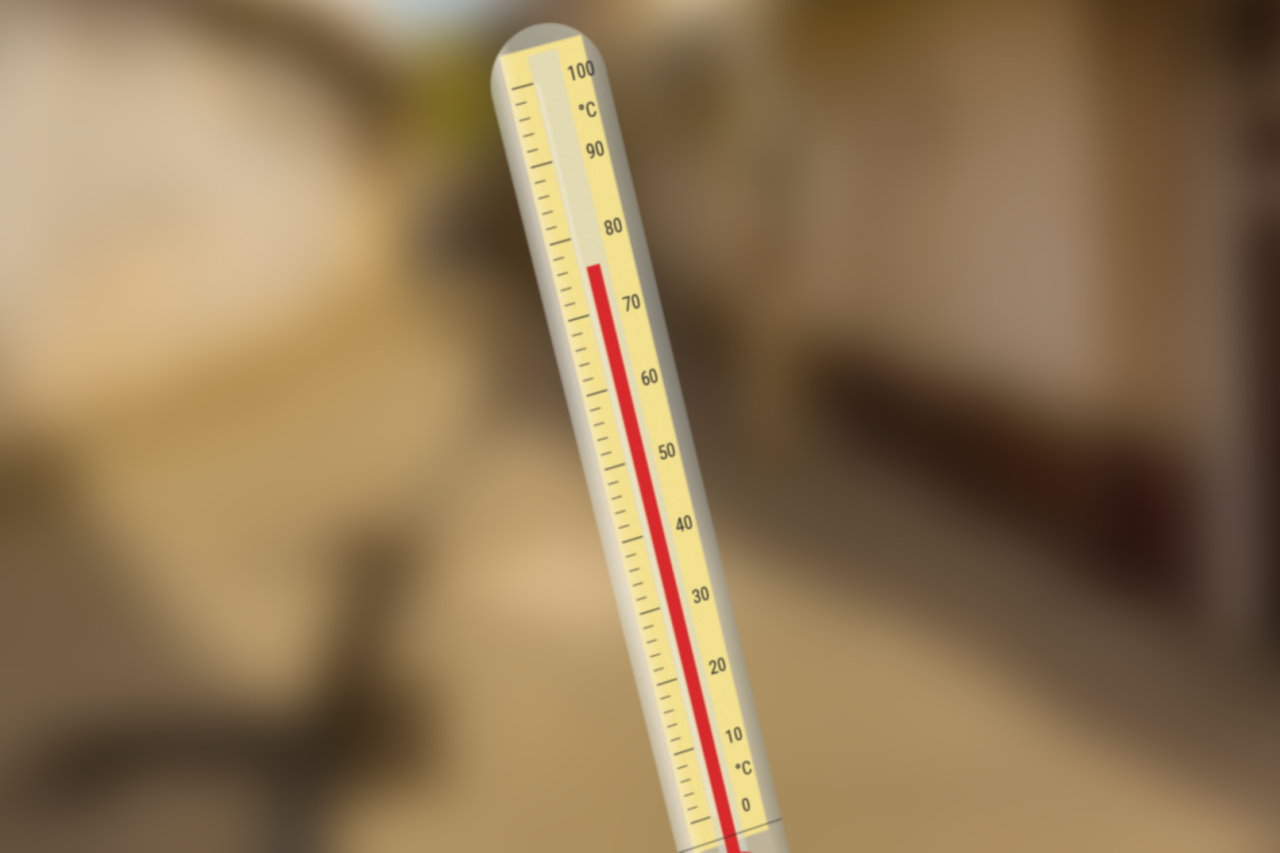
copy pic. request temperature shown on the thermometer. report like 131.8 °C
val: 76 °C
